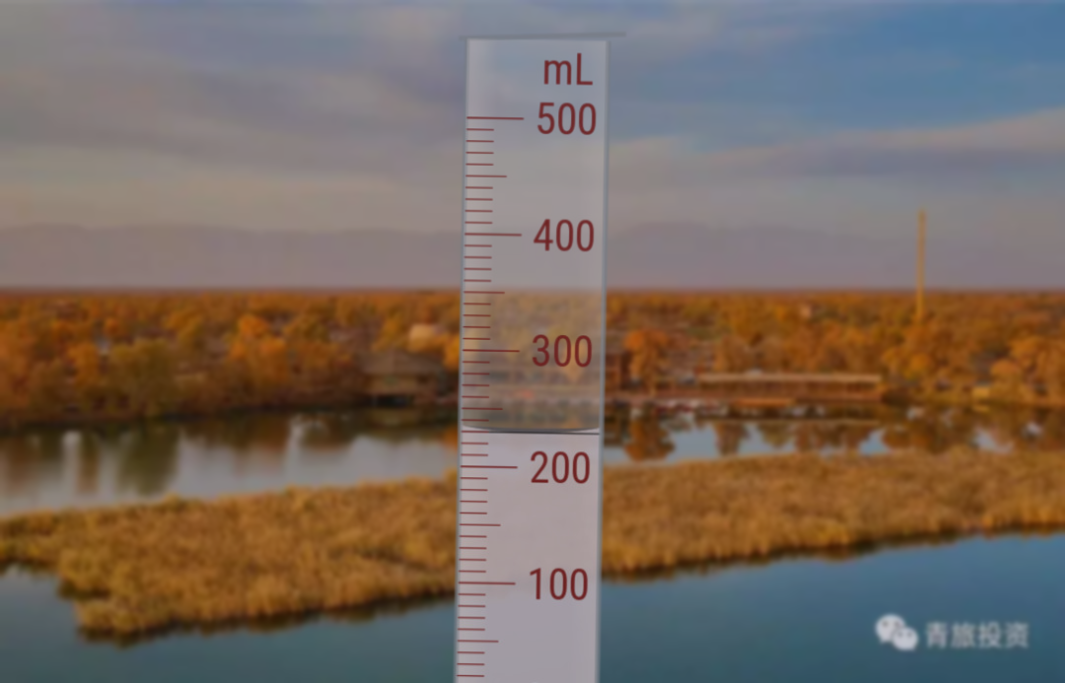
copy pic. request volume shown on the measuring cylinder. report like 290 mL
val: 230 mL
